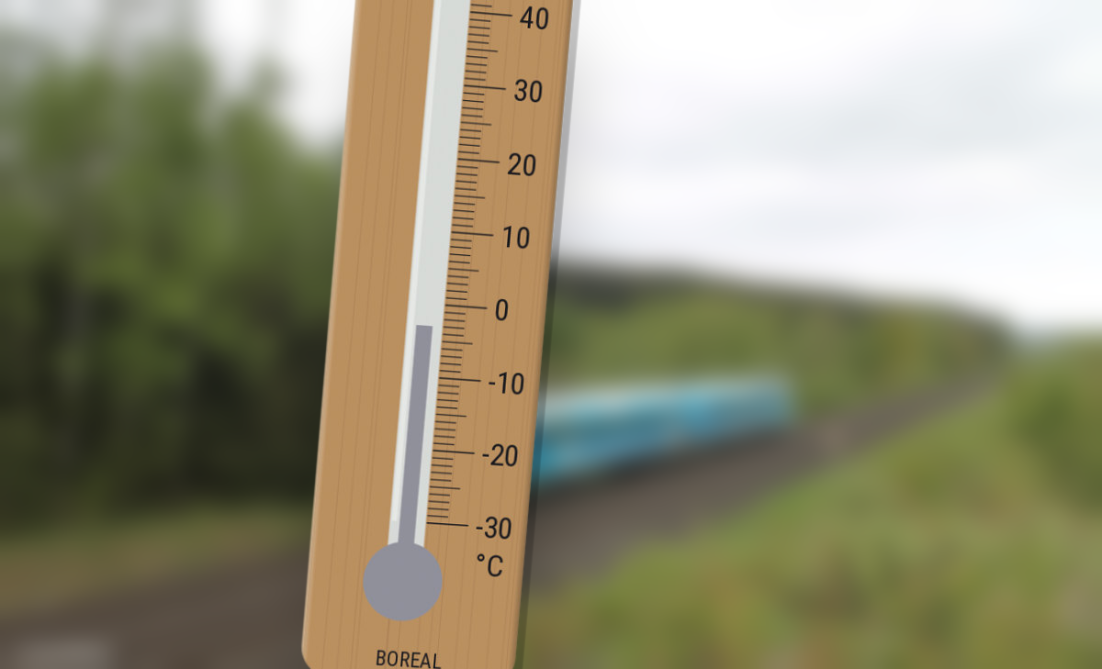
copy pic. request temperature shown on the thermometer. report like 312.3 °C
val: -3 °C
